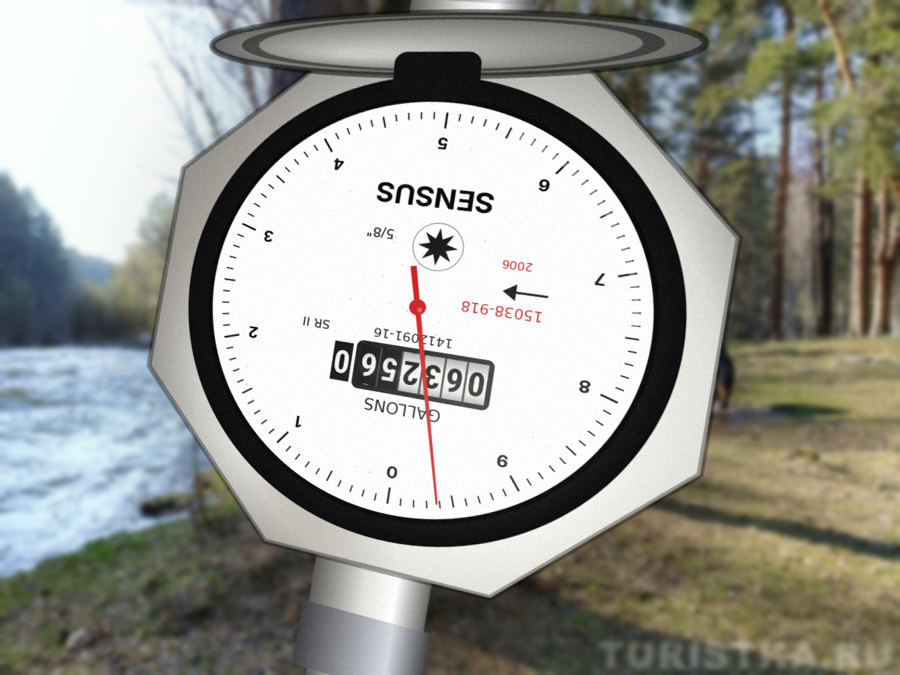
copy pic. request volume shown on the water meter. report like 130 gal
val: 632559.6 gal
